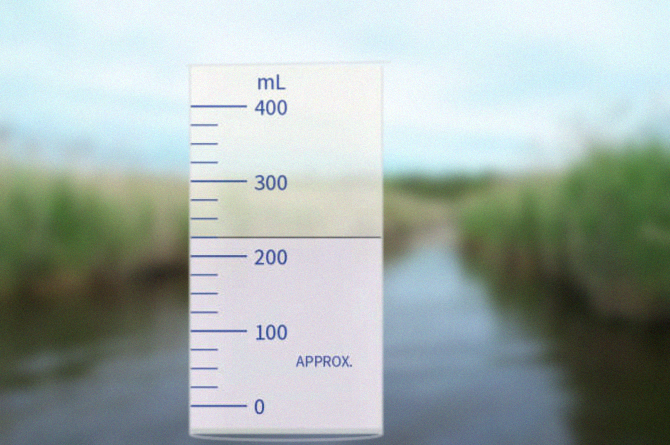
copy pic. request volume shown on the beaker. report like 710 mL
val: 225 mL
